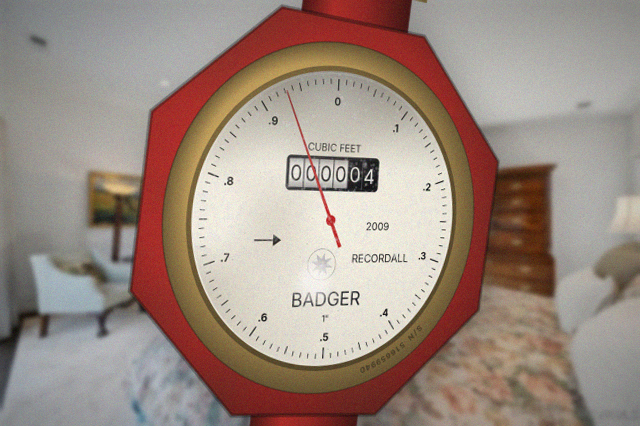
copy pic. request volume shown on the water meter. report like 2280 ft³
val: 3.93 ft³
